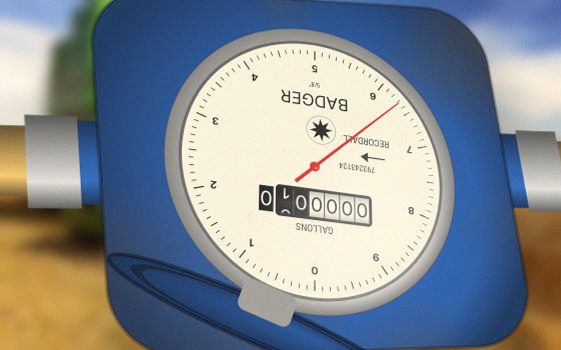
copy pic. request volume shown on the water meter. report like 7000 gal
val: 6.3 gal
